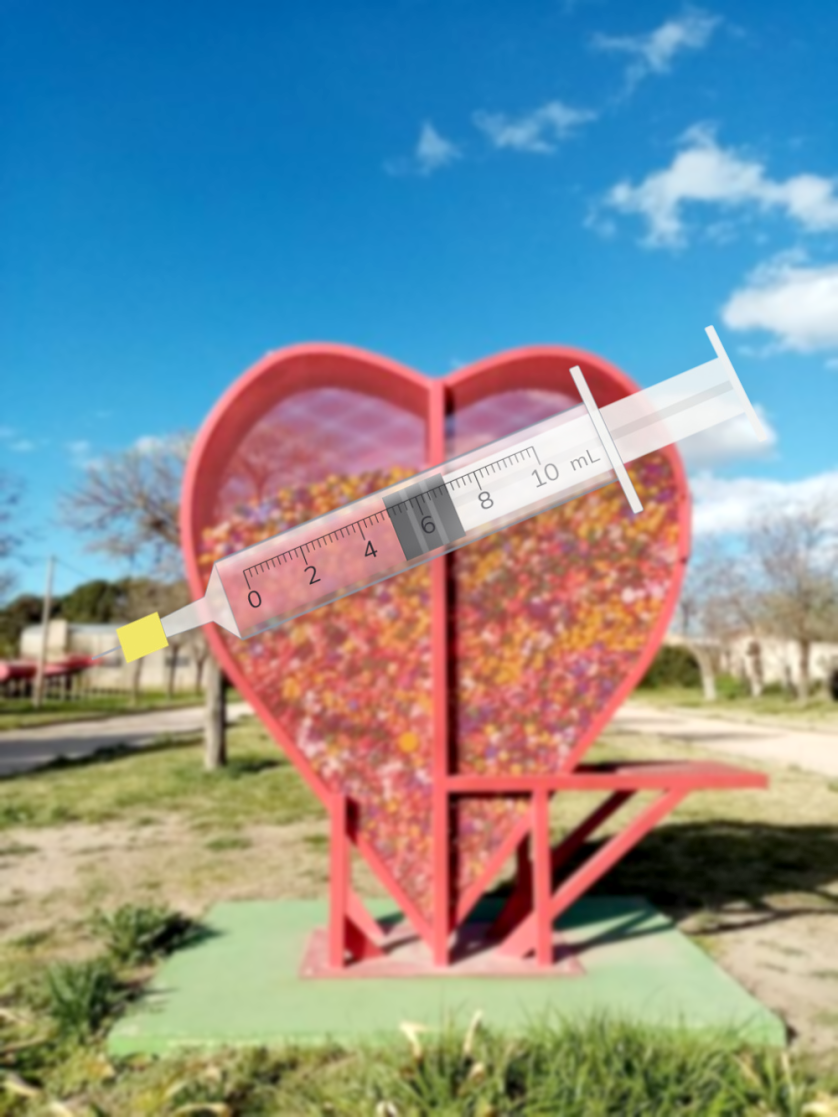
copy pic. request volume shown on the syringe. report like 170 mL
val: 5 mL
